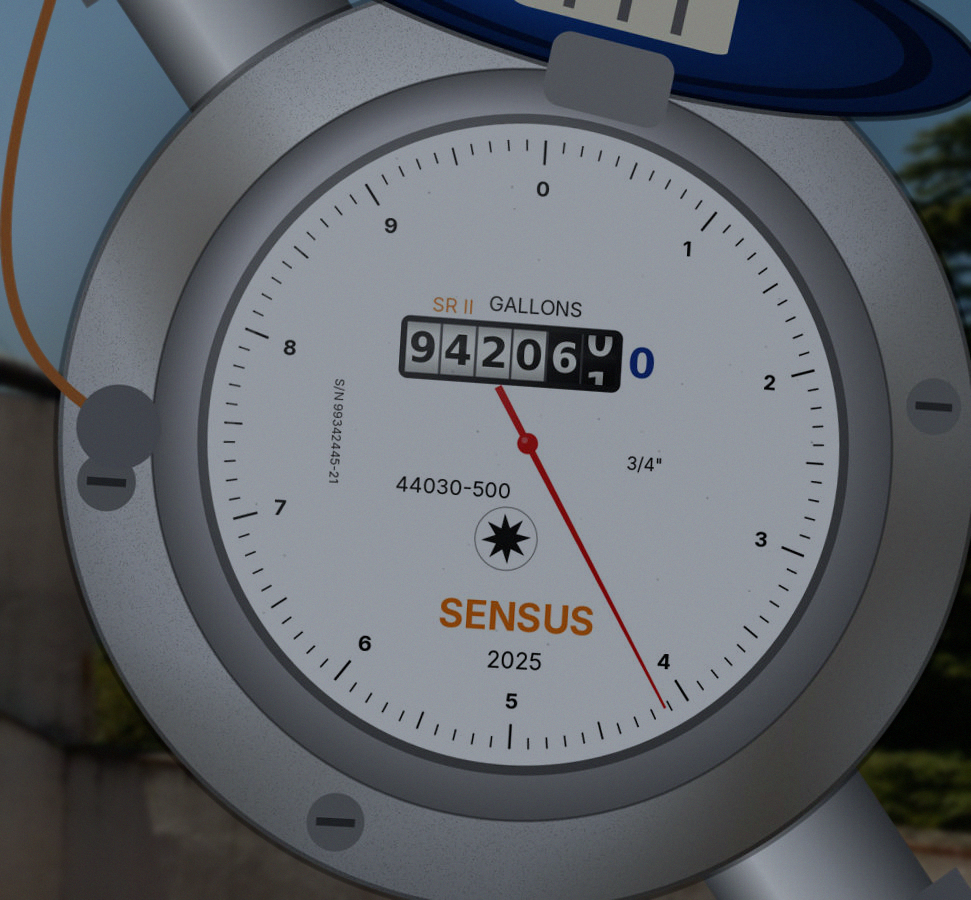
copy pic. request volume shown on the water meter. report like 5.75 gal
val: 9420604.1 gal
